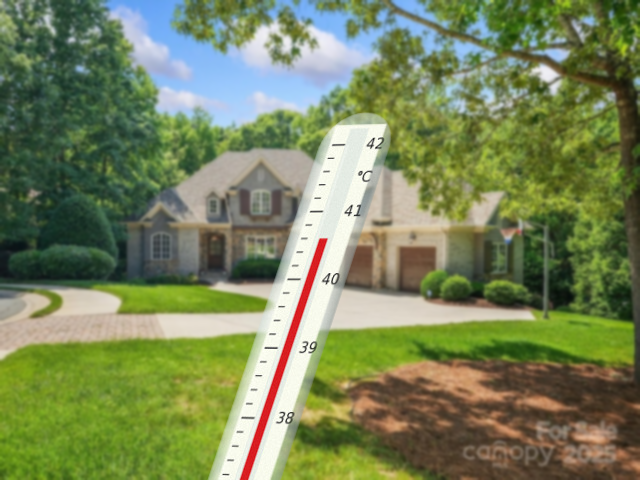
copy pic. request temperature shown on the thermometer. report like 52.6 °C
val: 40.6 °C
